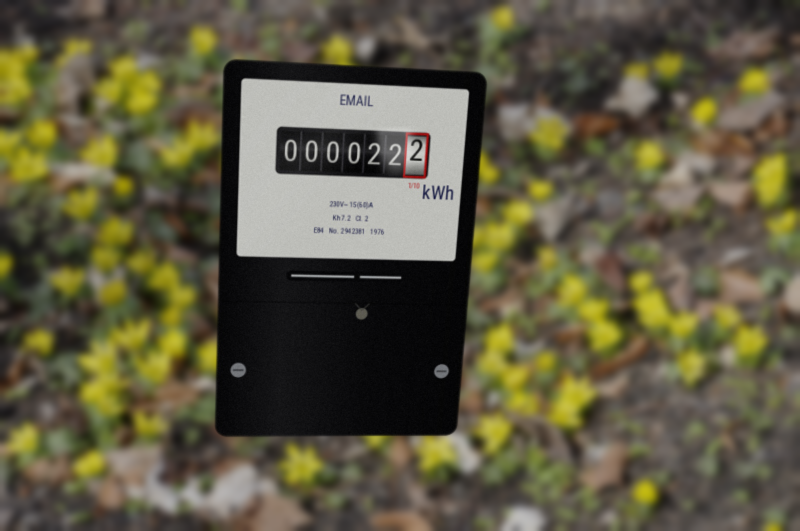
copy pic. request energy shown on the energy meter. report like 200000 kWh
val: 22.2 kWh
